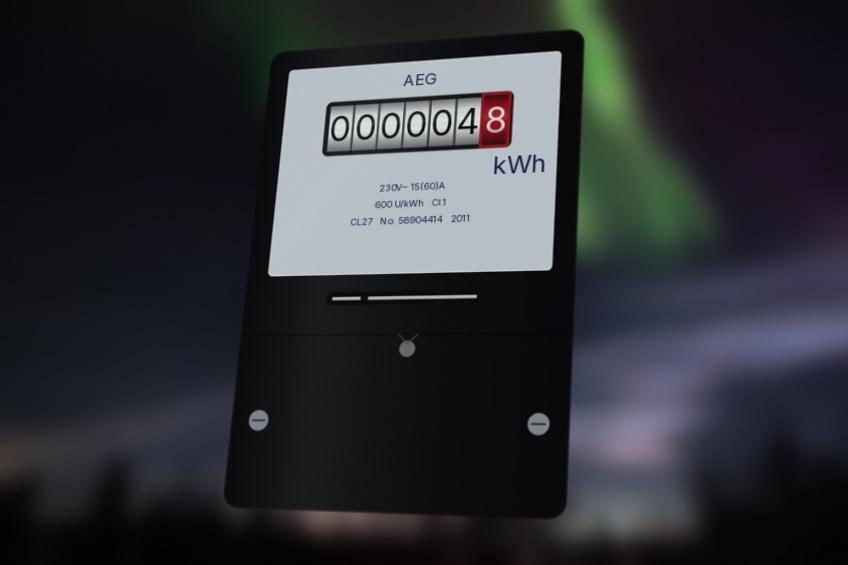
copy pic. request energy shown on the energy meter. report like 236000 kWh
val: 4.8 kWh
